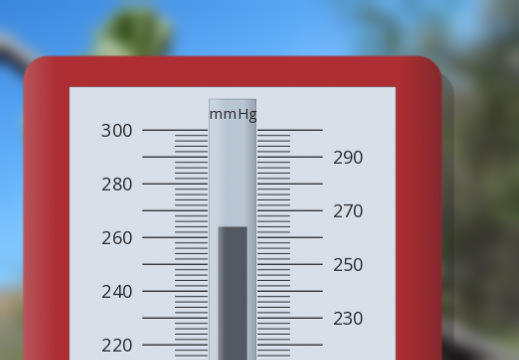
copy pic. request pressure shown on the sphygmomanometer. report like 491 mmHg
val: 264 mmHg
